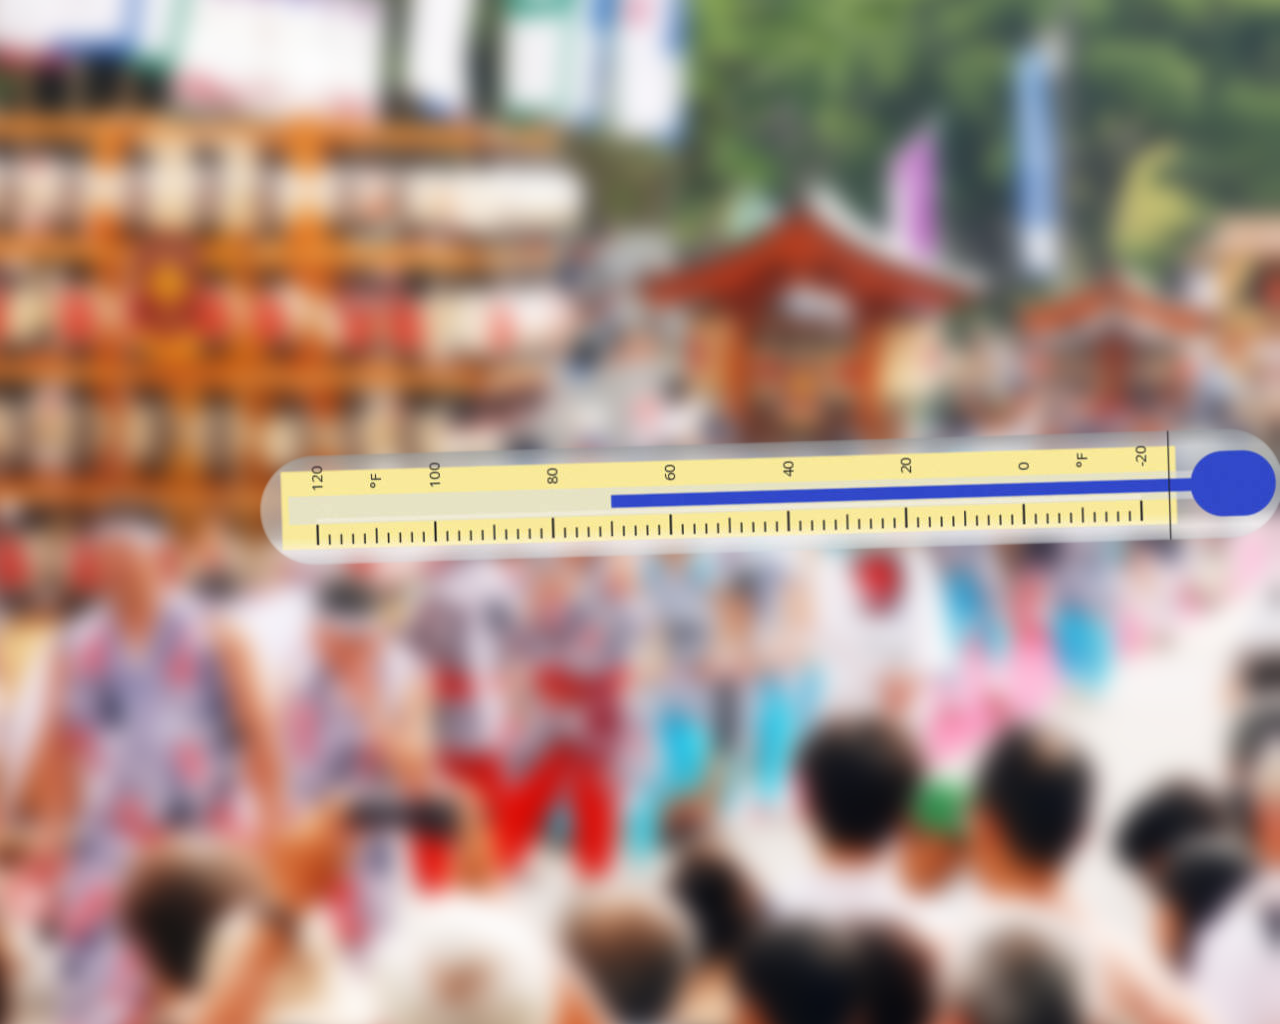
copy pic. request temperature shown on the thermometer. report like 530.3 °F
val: 70 °F
